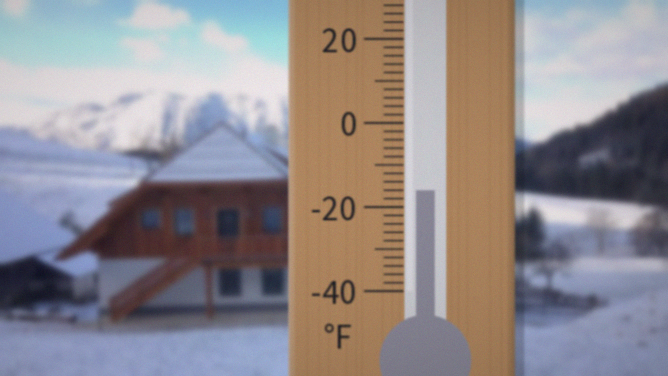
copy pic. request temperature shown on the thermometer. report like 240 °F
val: -16 °F
